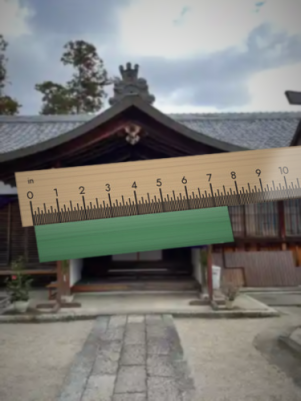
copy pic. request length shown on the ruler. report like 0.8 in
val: 7.5 in
